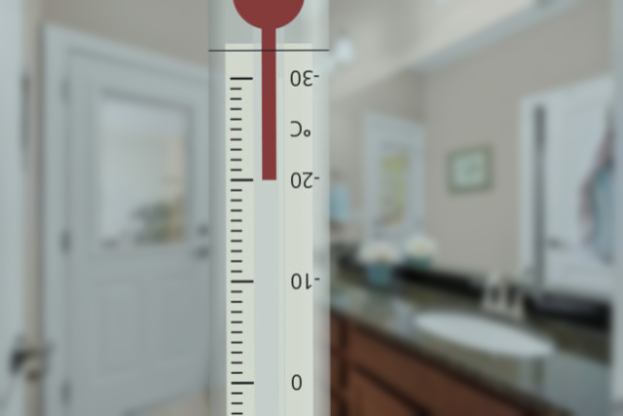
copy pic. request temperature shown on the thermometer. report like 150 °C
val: -20 °C
